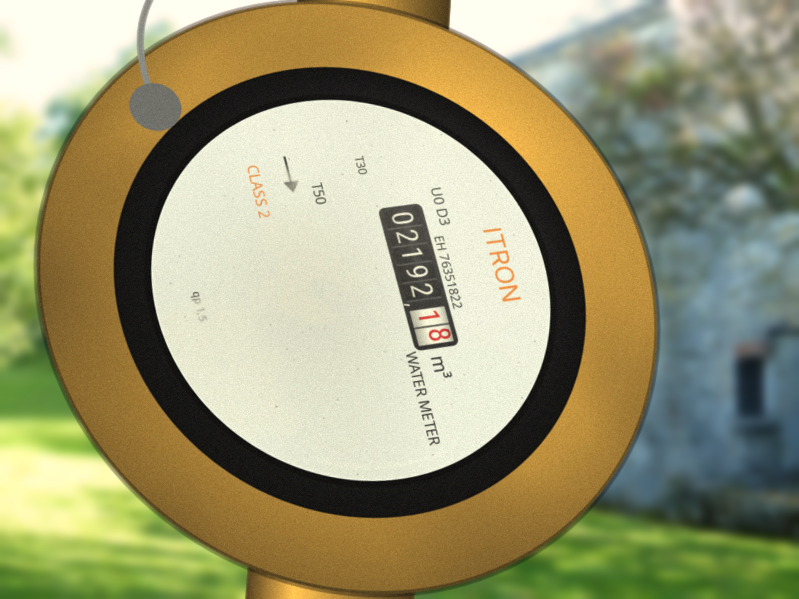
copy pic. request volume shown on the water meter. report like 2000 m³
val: 2192.18 m³
